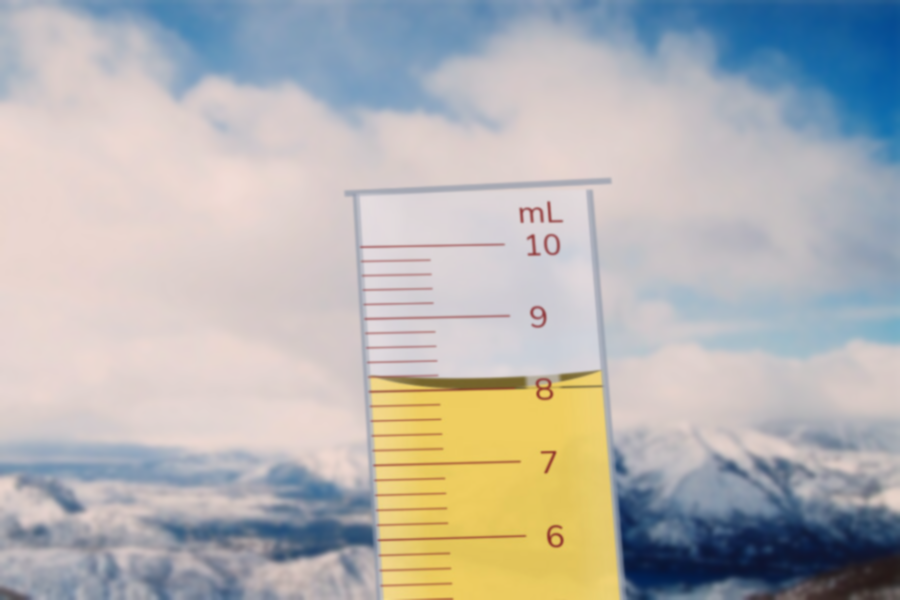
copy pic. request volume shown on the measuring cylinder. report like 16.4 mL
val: 8 mL
